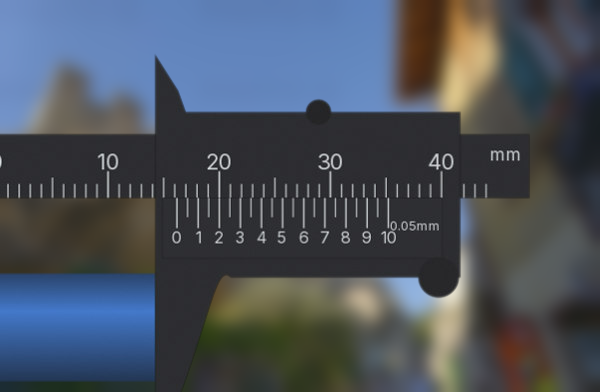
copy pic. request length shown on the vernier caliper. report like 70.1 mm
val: 16.2 mm
